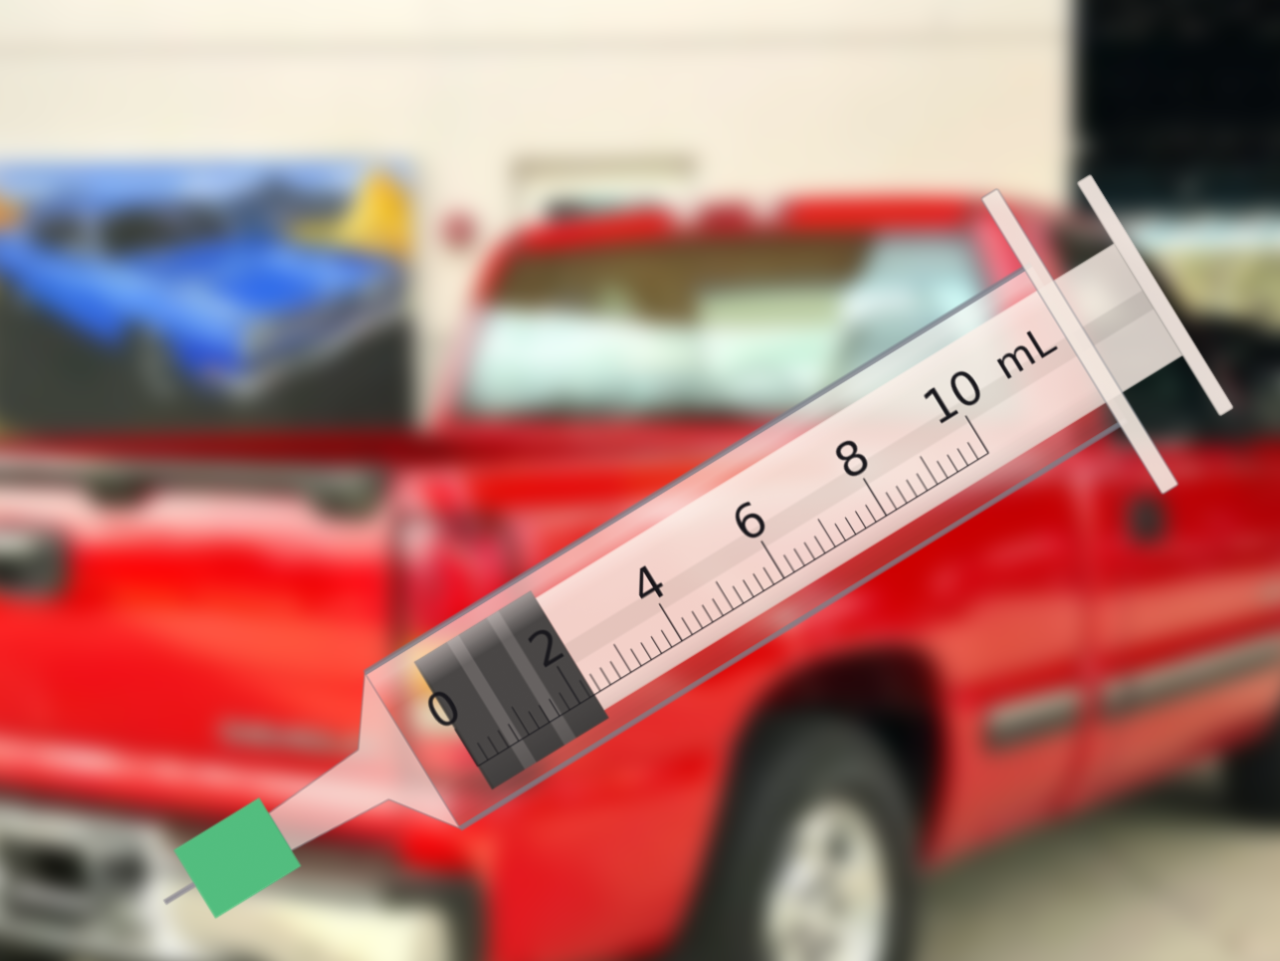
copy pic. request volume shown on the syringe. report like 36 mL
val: 0 mL
